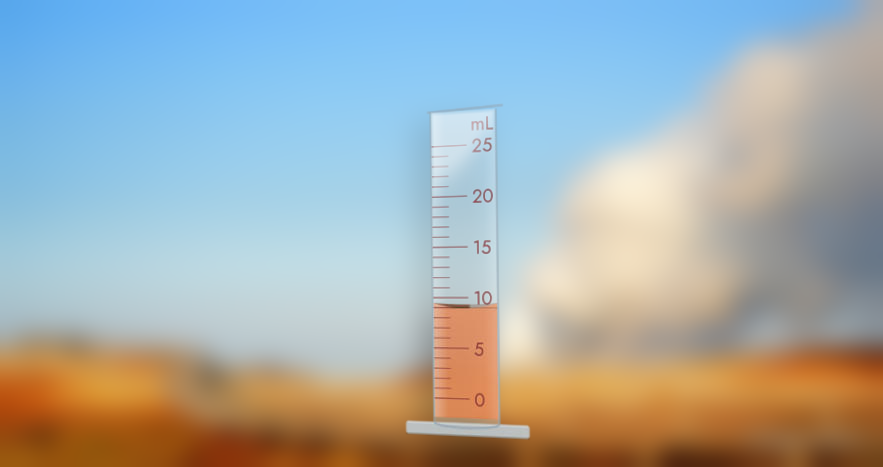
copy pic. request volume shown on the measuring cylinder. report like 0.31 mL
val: 9 mL
